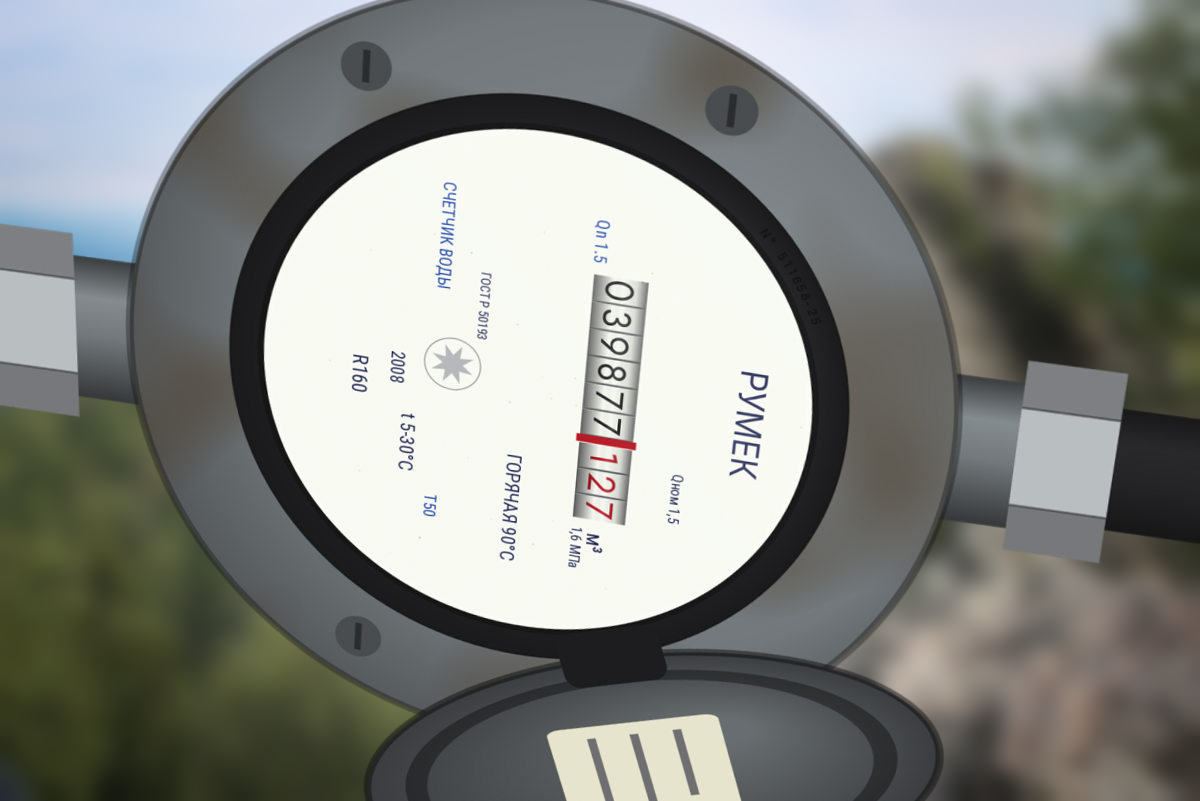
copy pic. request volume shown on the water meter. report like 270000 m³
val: 39877.127 m³
